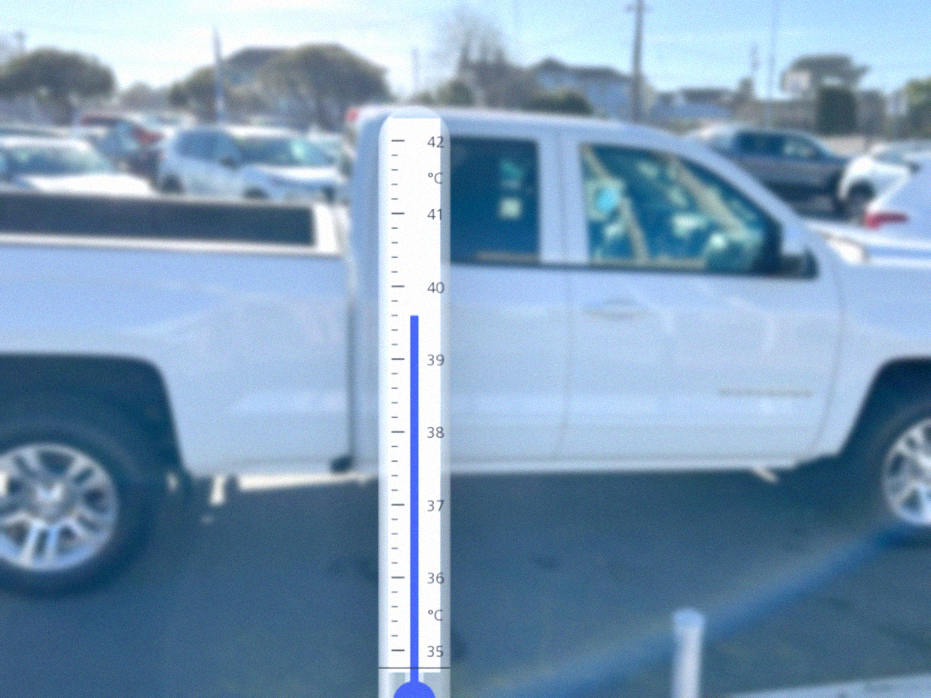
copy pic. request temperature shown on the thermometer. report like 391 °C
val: 39.6 °C
